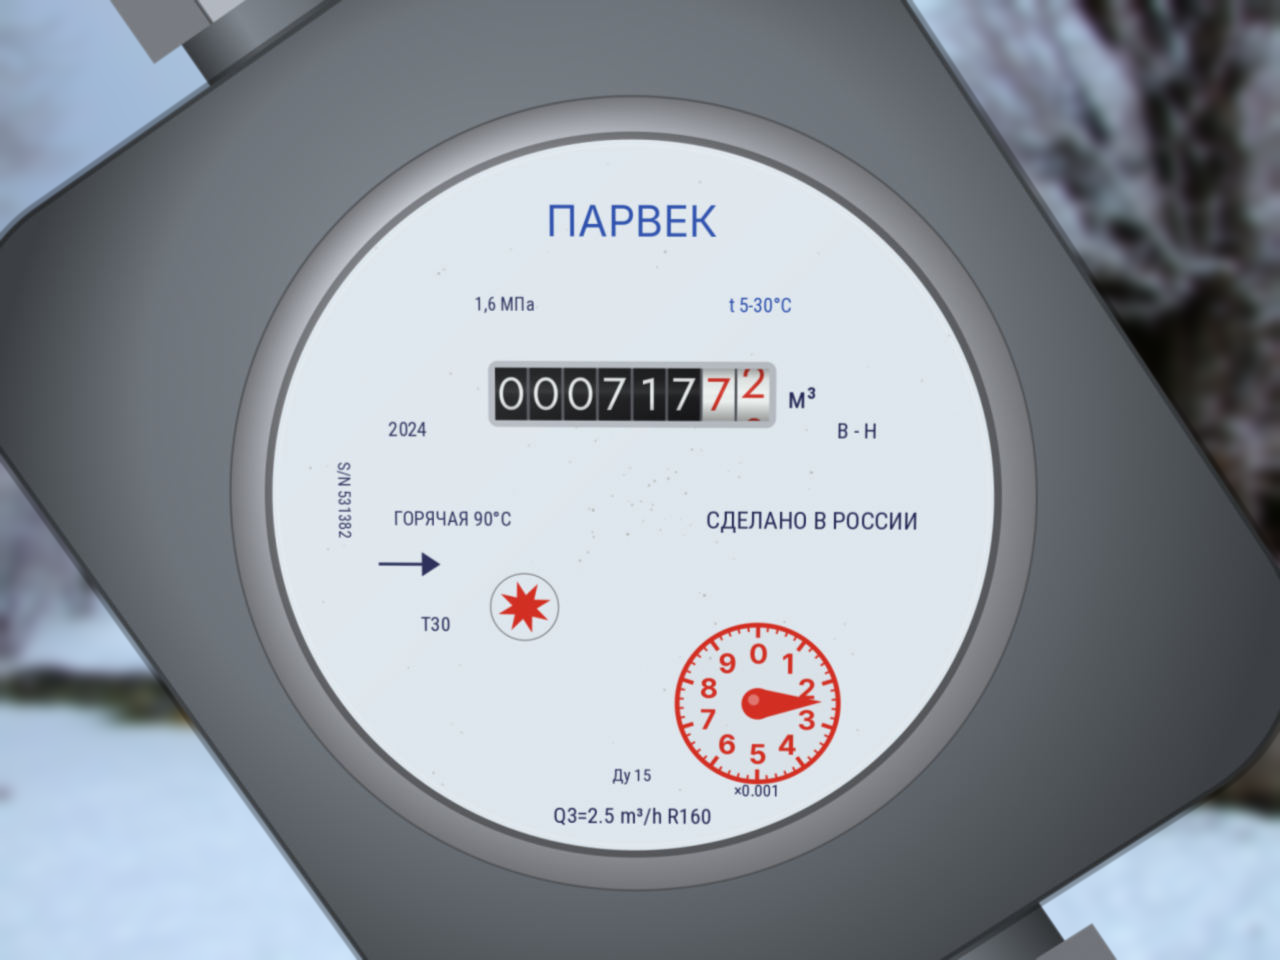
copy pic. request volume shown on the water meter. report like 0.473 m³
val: 717.722 m³
